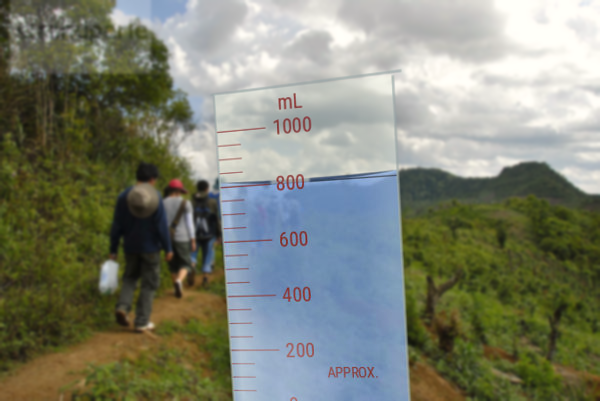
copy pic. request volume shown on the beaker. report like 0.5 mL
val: 800 mL
